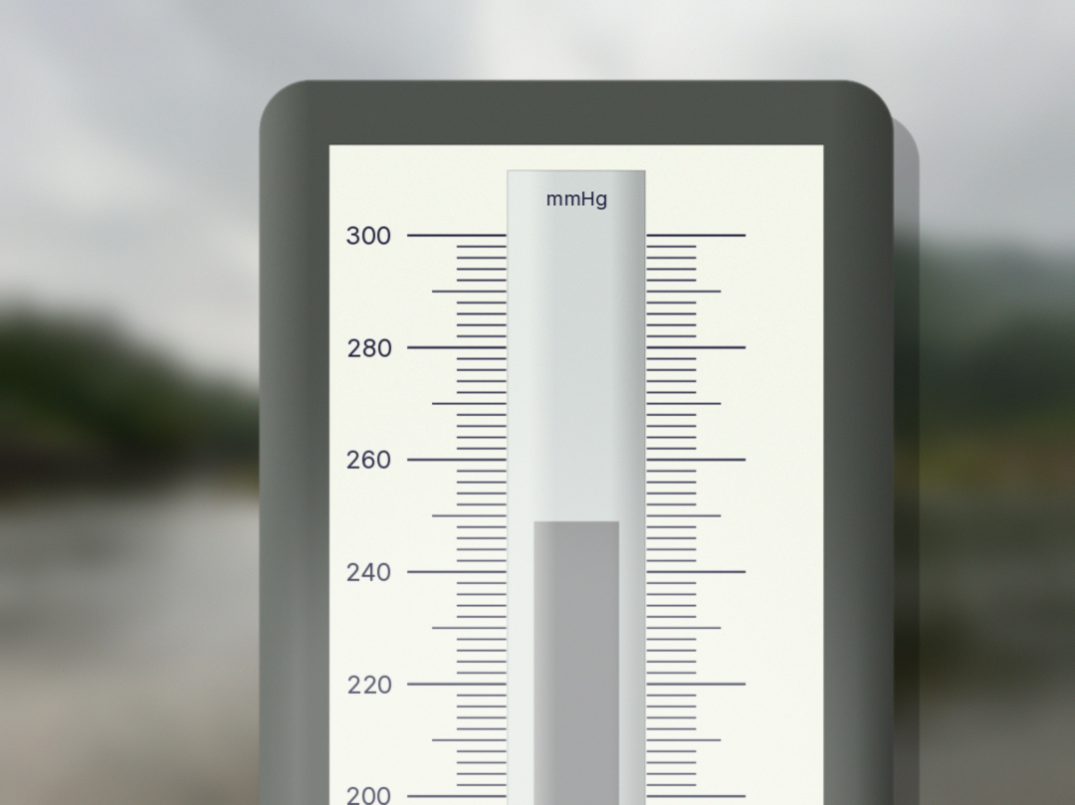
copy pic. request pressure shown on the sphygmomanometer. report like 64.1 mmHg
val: 249 mmHg
